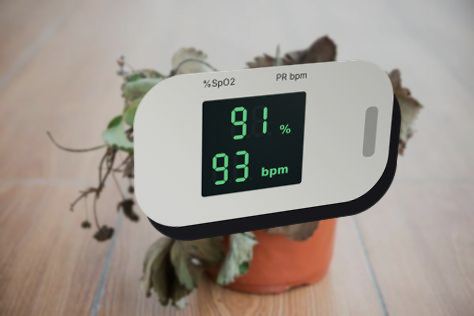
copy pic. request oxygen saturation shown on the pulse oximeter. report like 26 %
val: 91 %
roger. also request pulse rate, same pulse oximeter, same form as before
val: 93 bpm
